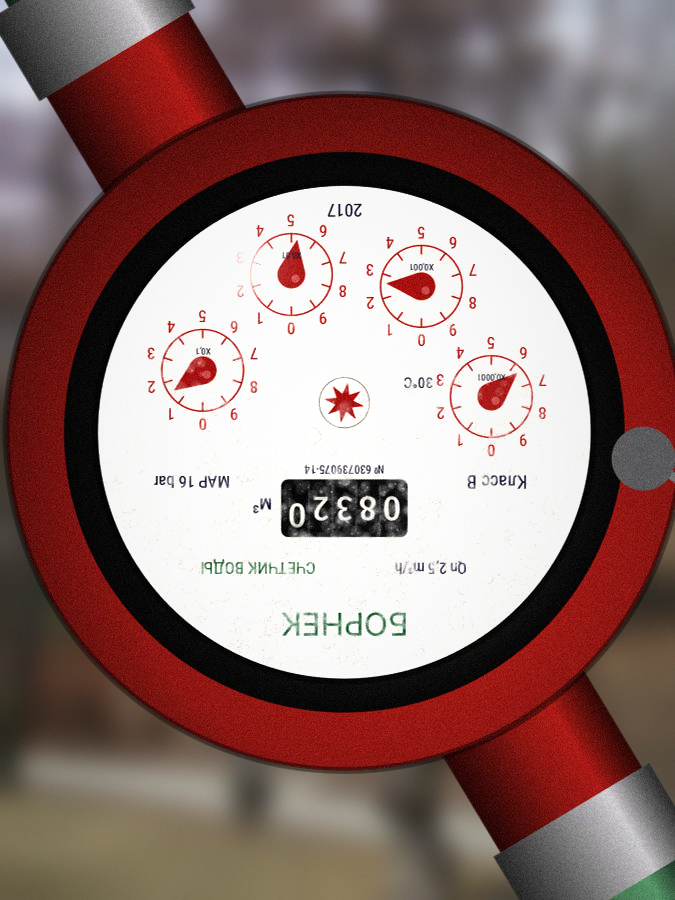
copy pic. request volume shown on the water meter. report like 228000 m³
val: 8320.1526 m³
